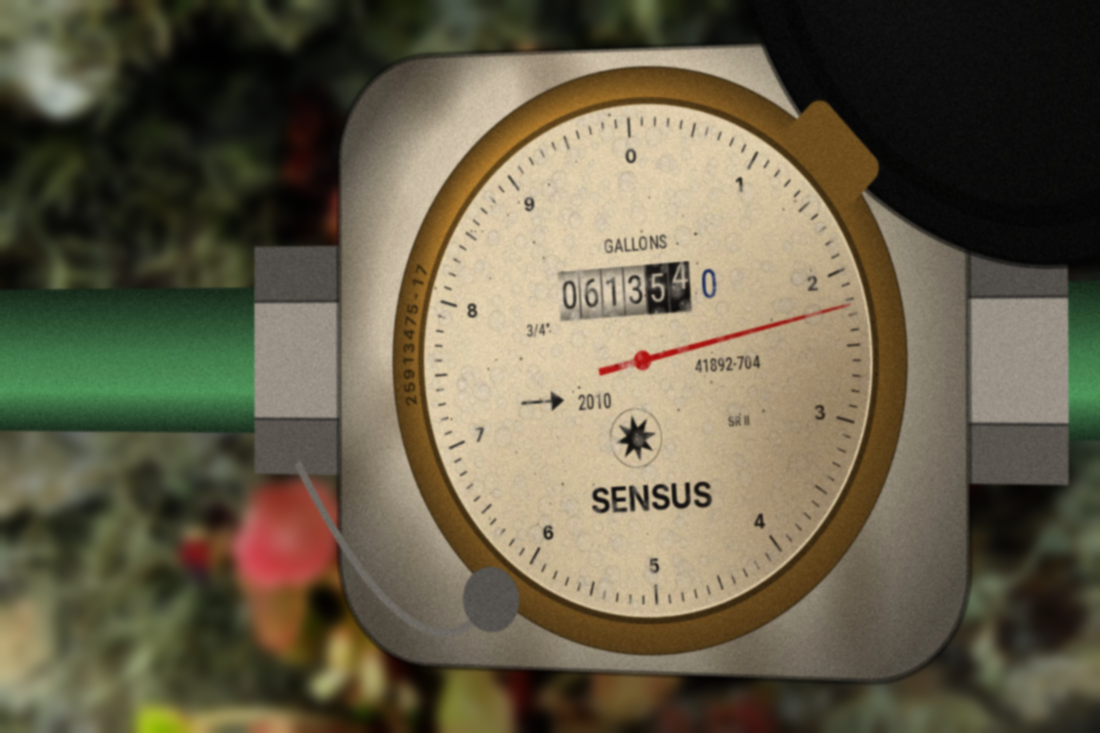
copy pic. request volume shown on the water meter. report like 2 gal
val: 613542.2 gal
